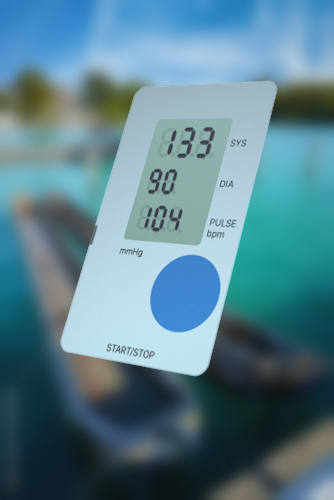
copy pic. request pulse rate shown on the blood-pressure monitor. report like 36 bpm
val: 104 bpm
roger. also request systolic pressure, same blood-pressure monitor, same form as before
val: 133 mmHg
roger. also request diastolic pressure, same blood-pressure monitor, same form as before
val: 90 mmHg
